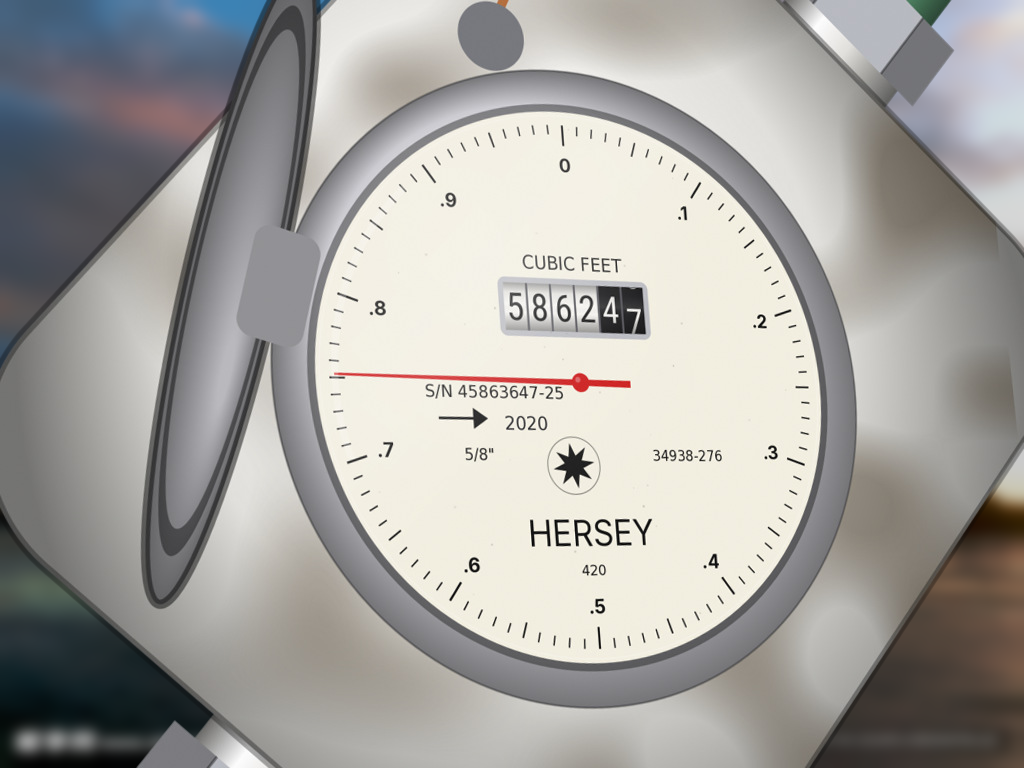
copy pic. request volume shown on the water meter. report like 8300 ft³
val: 586246.75 ft³
